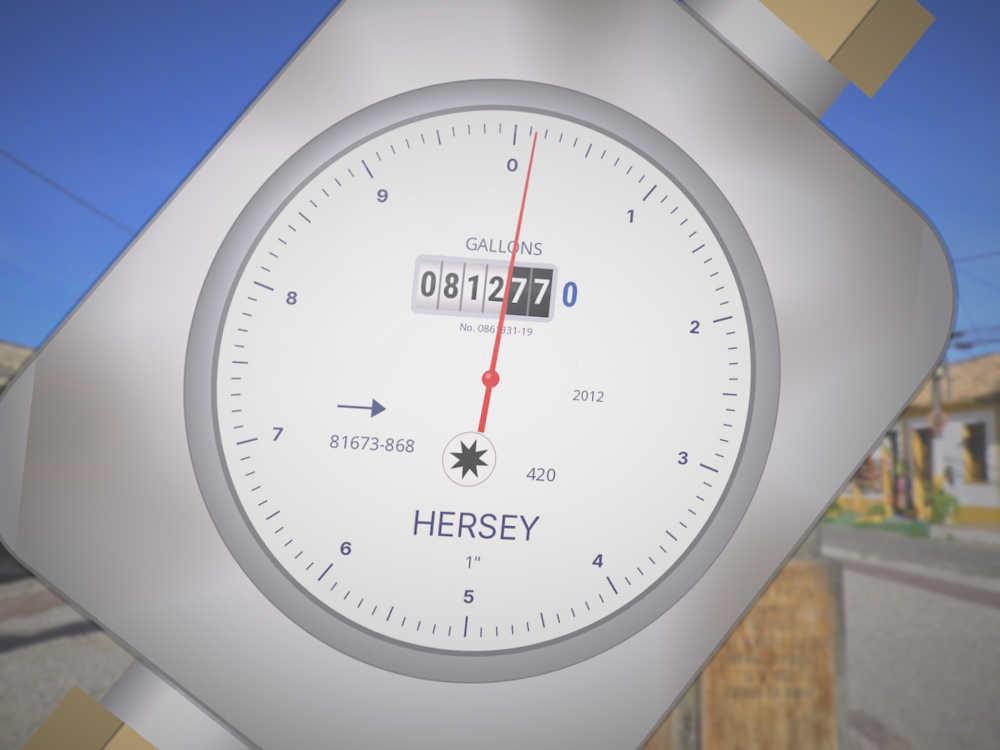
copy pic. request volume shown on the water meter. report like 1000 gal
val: 812770.1 gal
